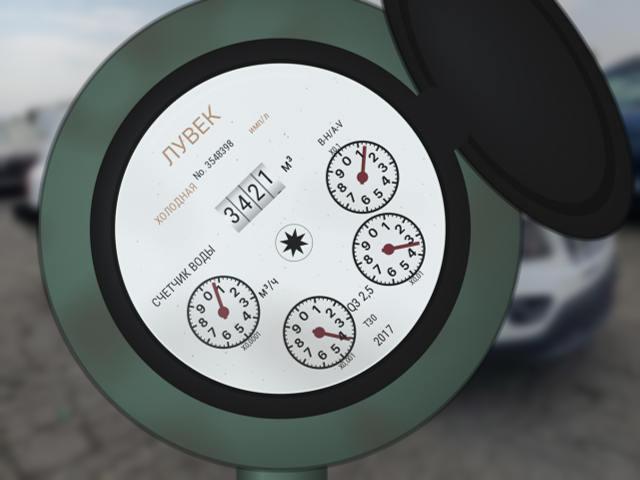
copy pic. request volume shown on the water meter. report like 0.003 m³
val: 3421.1340 m³
